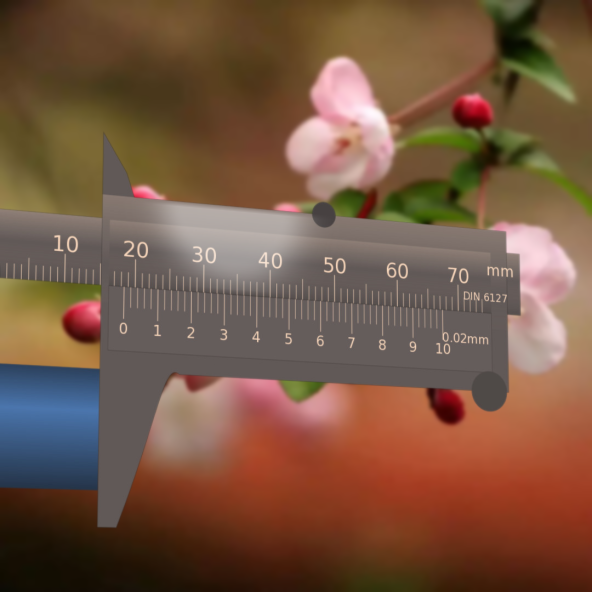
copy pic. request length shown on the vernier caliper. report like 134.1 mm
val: 18.4 mm
